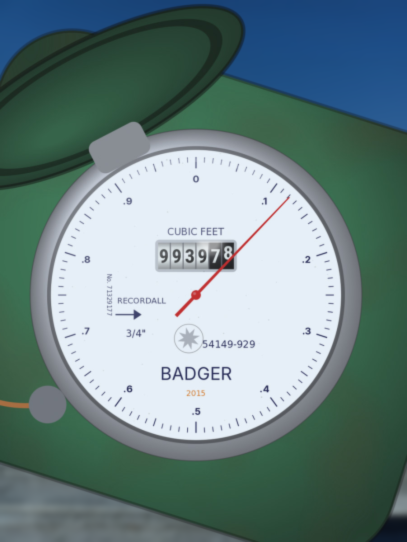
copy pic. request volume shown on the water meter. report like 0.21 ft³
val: 993978.12 ft³
